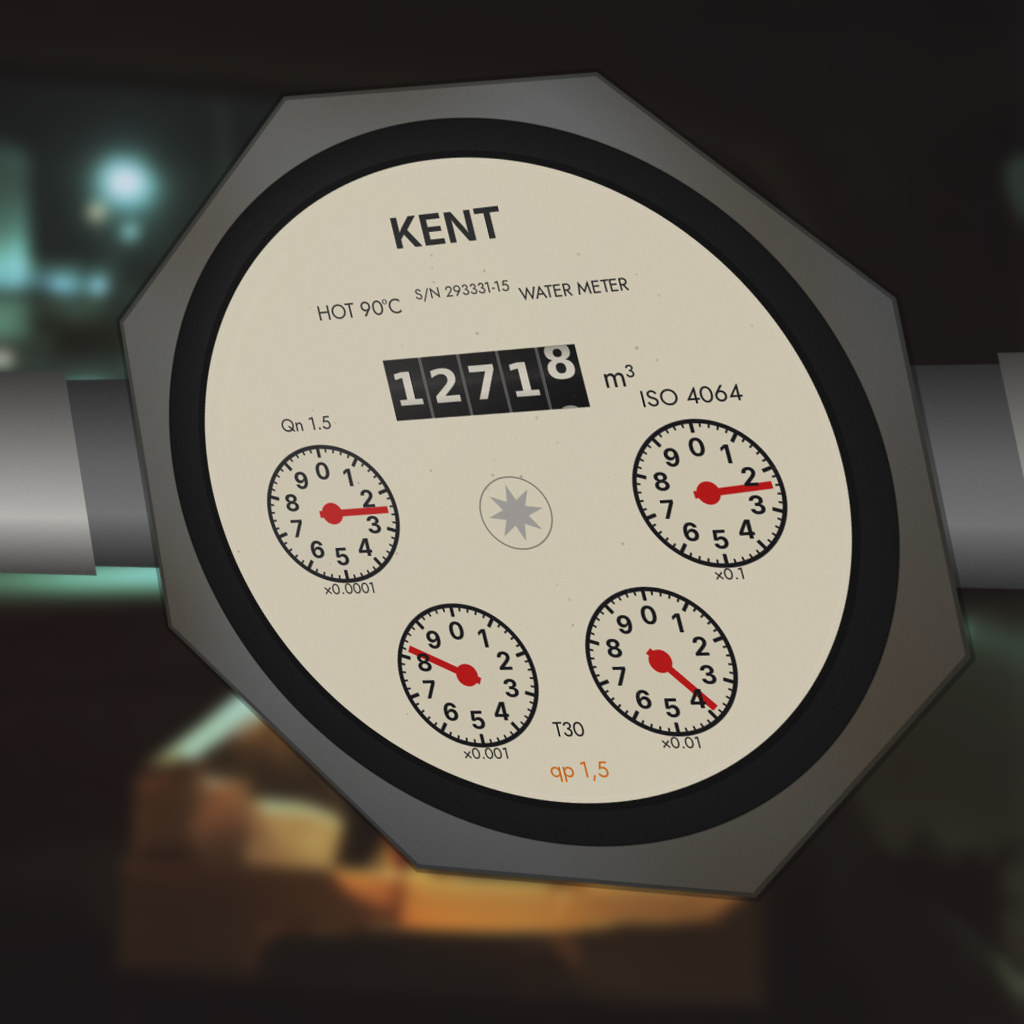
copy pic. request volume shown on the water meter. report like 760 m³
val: 12718.2382 m³
